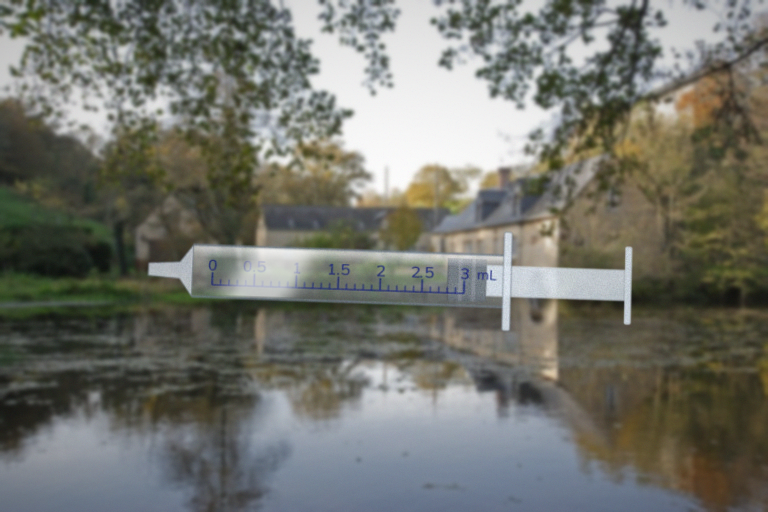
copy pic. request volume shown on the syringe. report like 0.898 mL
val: 2.8 mL
